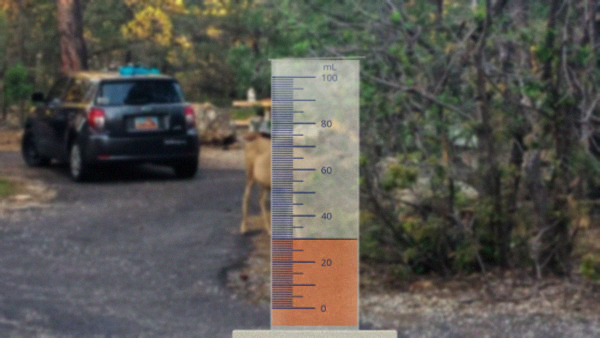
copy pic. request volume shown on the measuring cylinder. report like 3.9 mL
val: 30 mL
